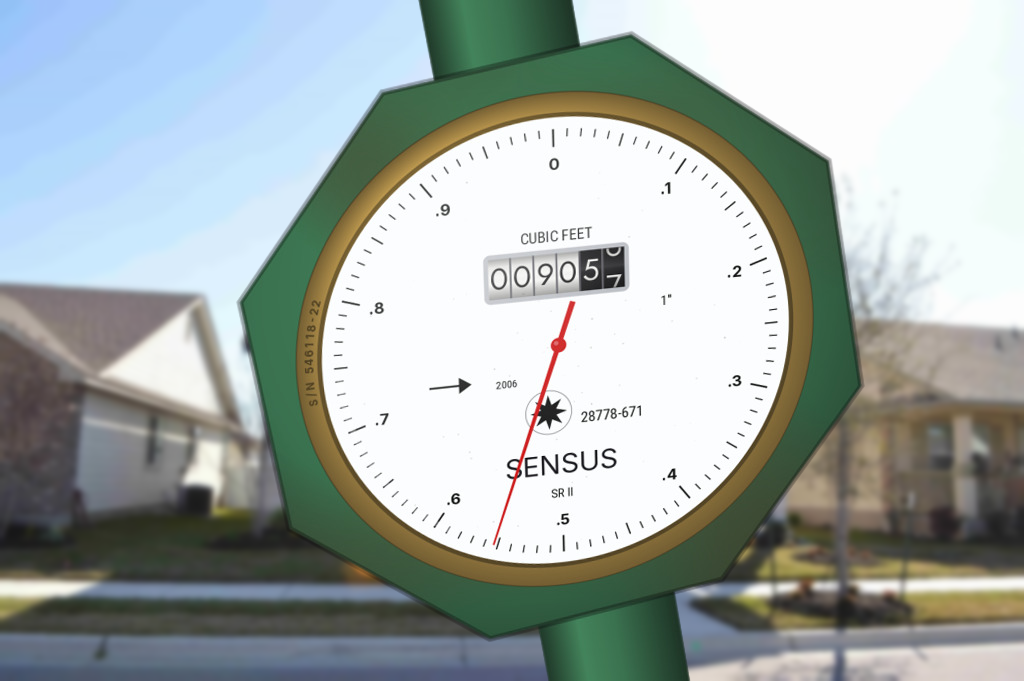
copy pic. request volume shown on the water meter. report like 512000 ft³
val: 9056.55 ft³
